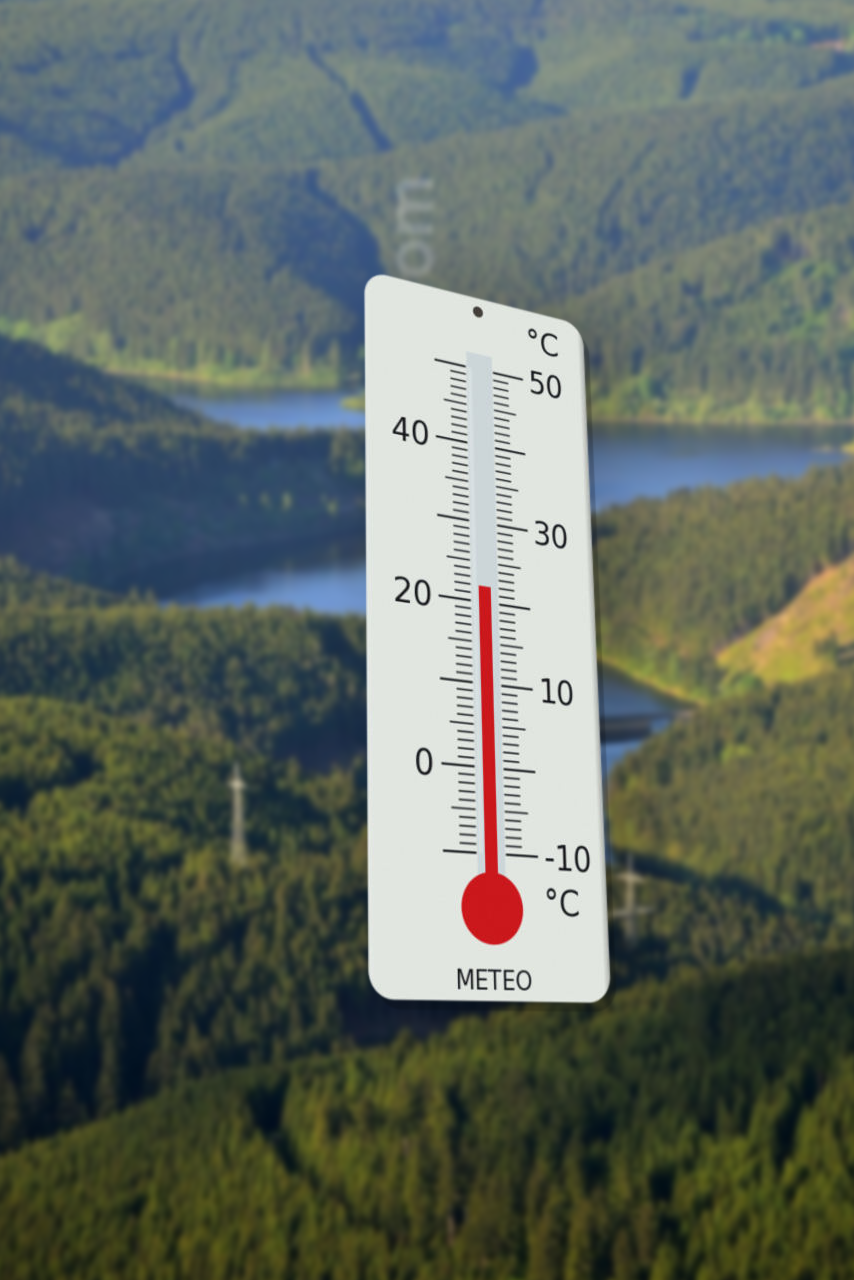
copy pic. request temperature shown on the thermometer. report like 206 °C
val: 22 °C
